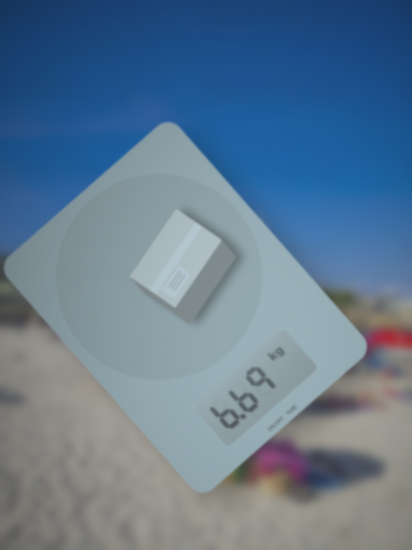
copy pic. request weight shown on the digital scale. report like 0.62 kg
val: 6.69 kg
